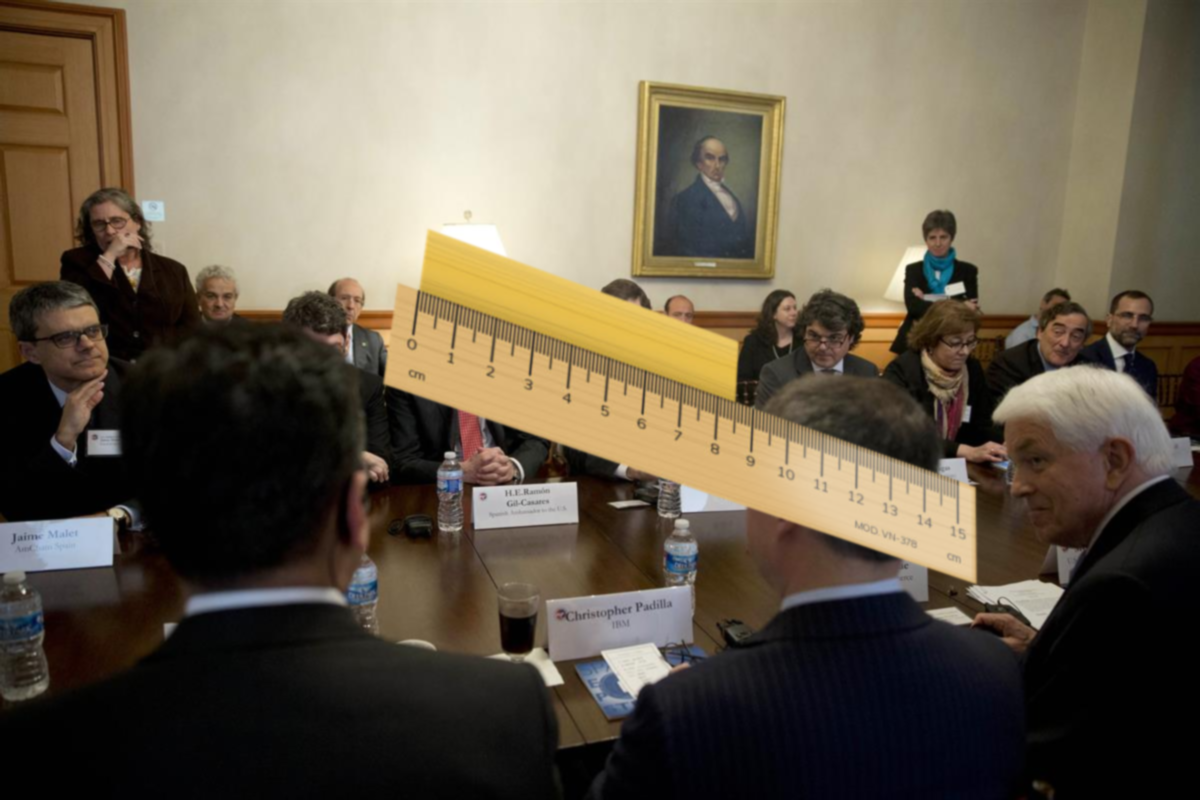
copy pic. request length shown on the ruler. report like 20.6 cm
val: 8.5 cm
